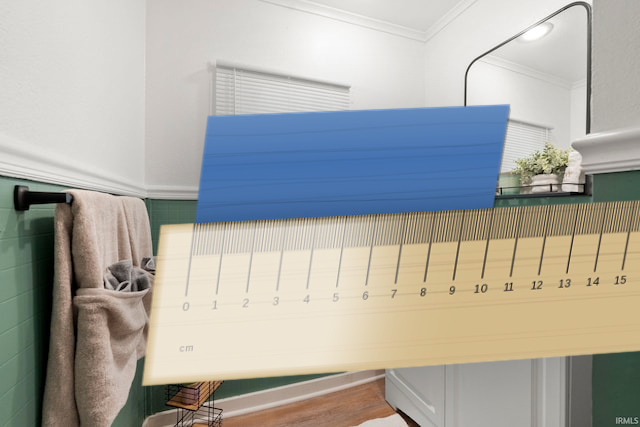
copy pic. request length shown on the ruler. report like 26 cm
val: 10 cm
